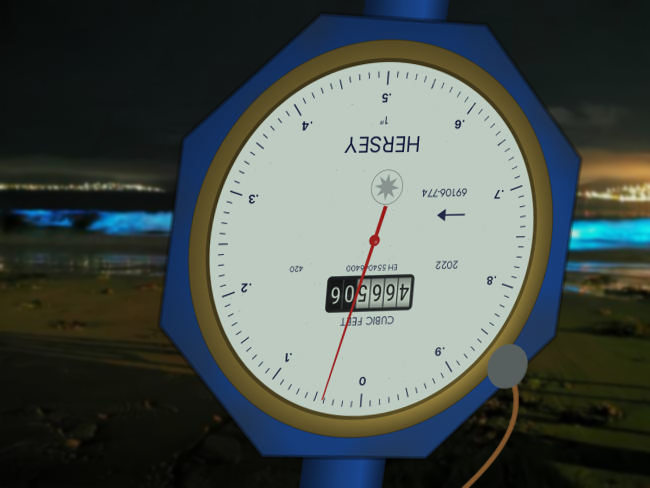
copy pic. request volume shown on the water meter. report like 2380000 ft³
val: 466506.04 ft³
